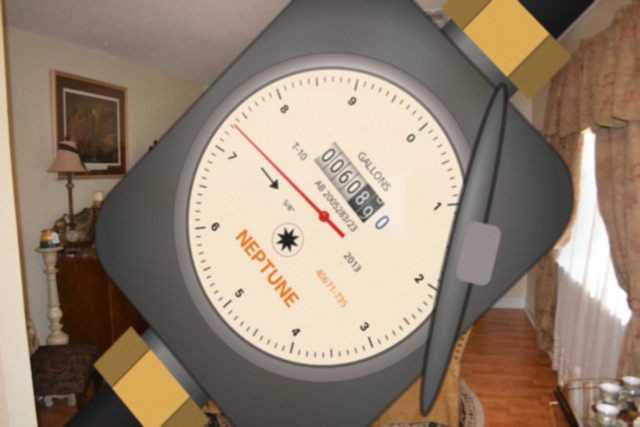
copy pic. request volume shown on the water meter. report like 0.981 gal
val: 60887.3 gal
